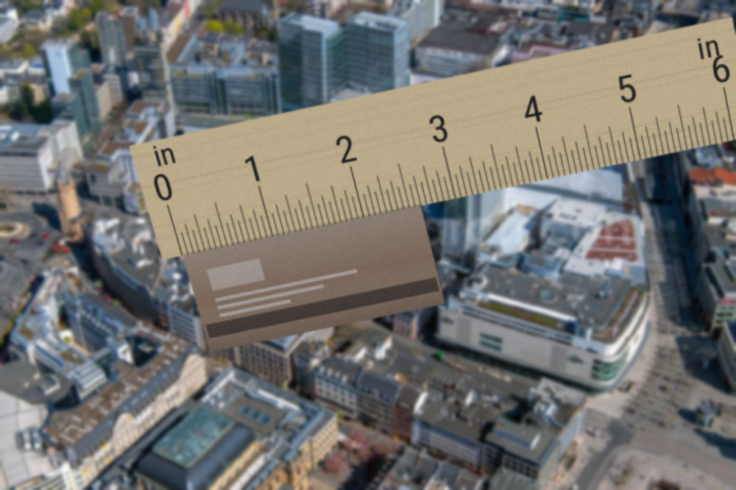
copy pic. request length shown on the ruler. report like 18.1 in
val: 2.625 in
